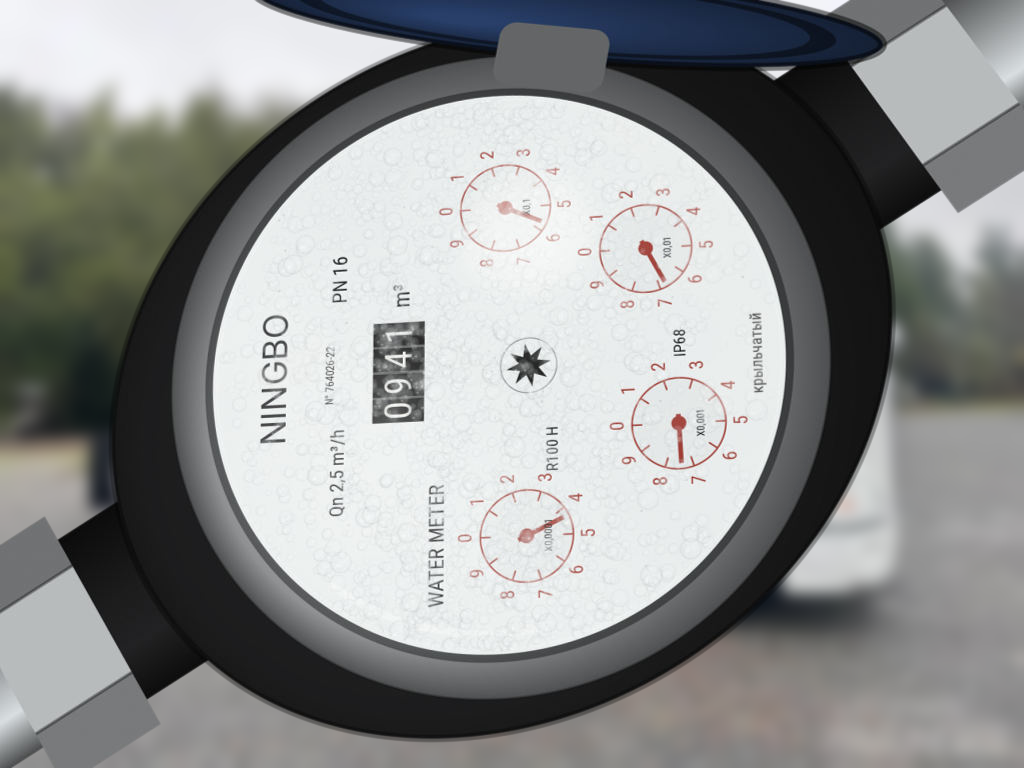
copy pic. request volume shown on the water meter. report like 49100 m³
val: 941.5674 m³
